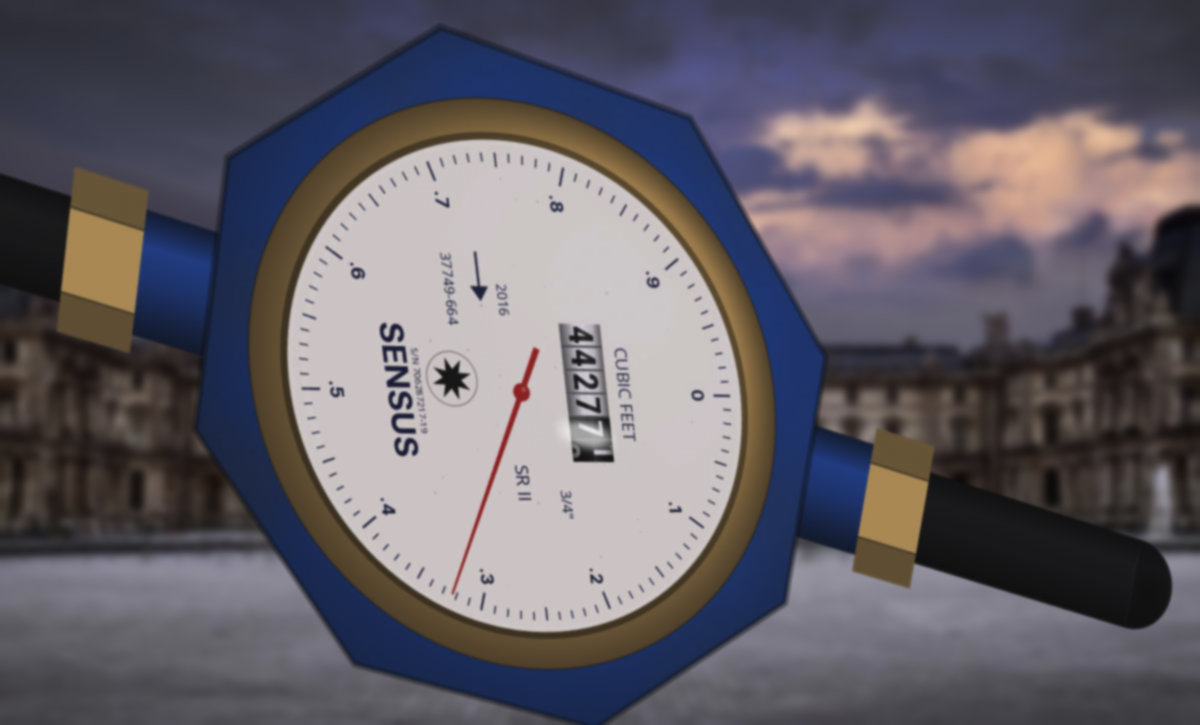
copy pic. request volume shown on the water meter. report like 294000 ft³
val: 442771.32 ft³
